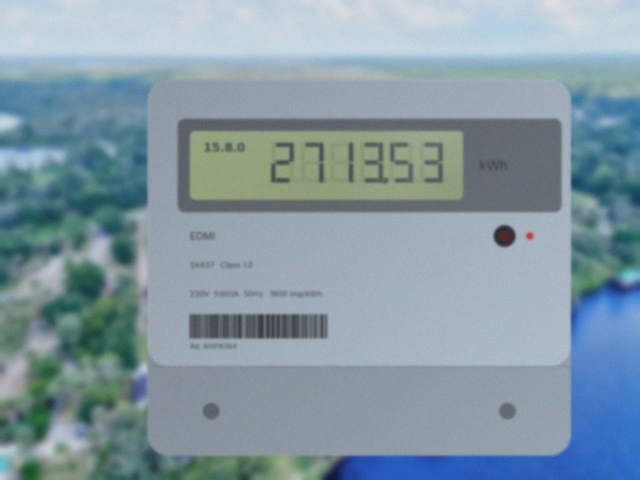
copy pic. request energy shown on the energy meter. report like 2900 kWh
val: 2713.53 kWh
